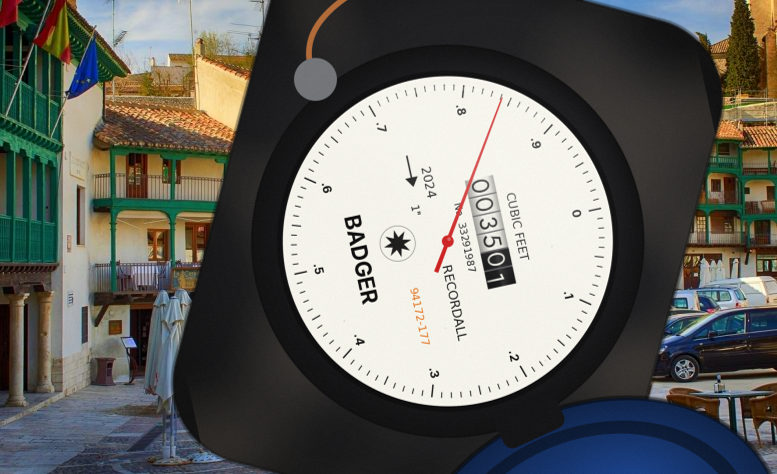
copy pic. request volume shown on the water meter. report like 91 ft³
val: 3500.84 ft³
